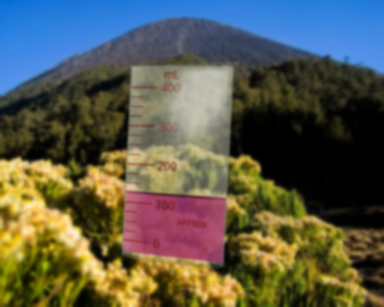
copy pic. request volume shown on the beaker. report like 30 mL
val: 125 mL
